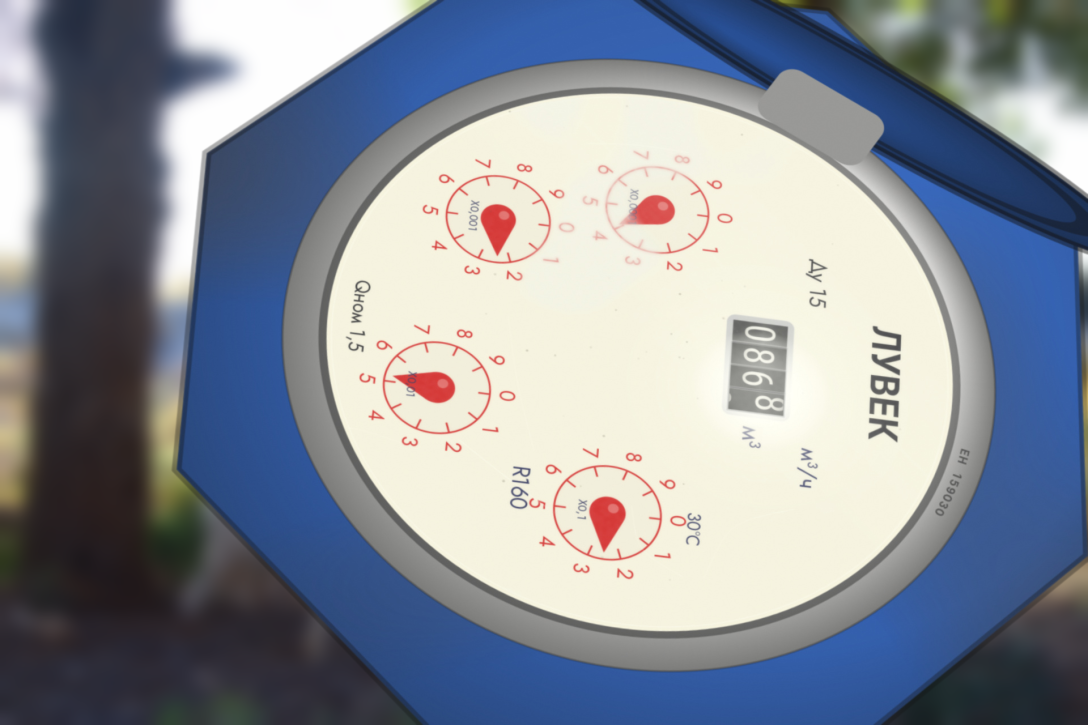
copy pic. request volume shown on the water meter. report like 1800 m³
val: 868.2524 m³
